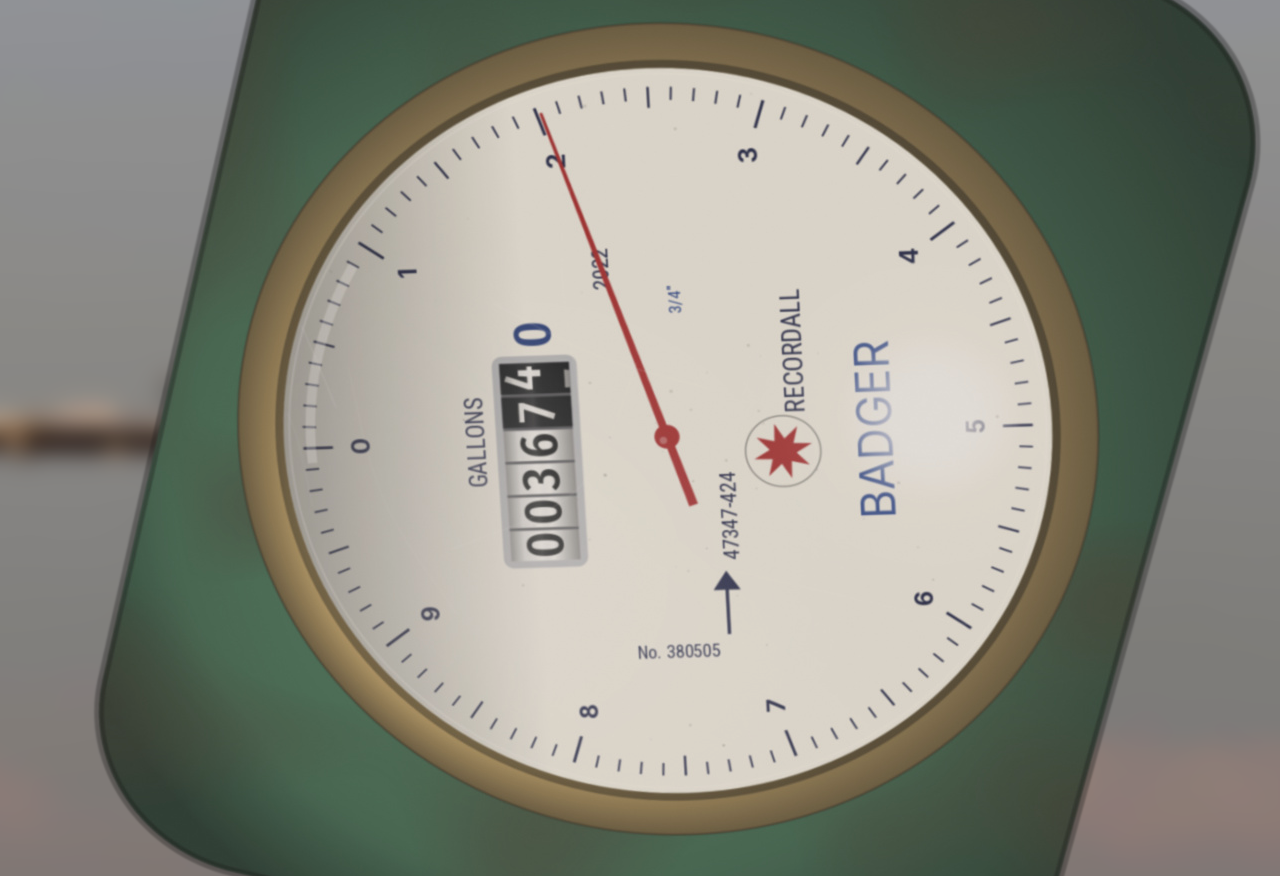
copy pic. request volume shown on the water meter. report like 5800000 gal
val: 36742.0 gal
